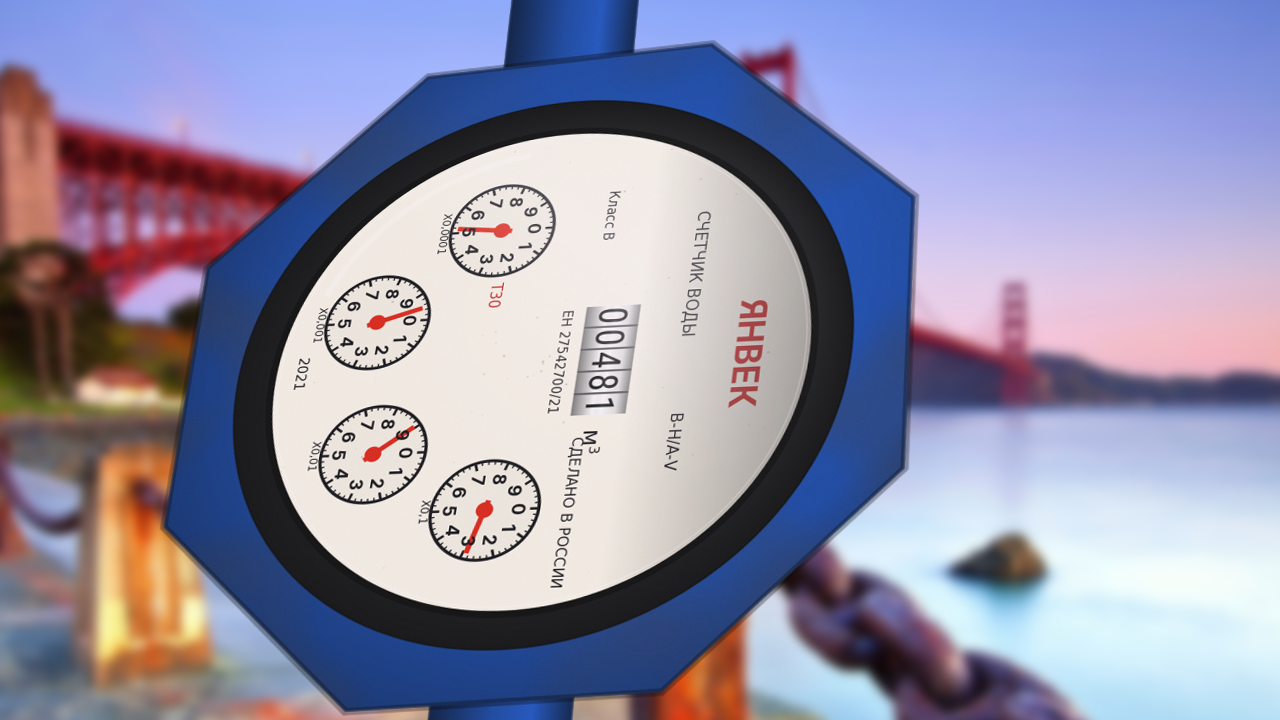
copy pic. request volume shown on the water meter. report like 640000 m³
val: 481.2895 m³
